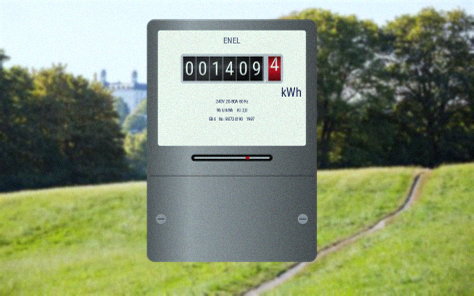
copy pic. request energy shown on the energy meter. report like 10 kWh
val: 1409.4 kWh
